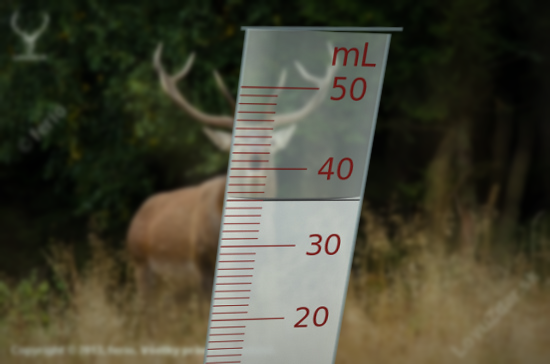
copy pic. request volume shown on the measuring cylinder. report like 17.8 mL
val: 36 mL
